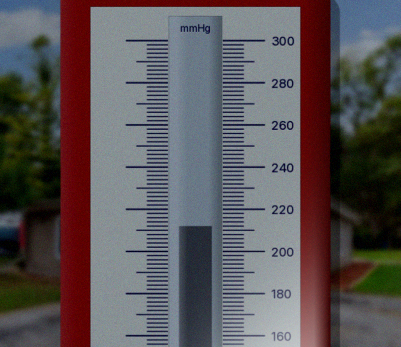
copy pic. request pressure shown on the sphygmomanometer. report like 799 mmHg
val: 212 mmHg
